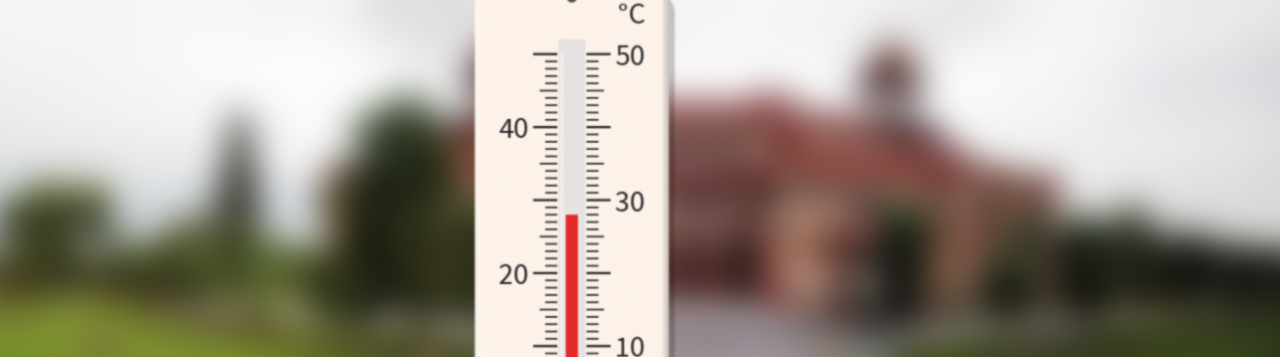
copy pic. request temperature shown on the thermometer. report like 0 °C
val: 28 °C
